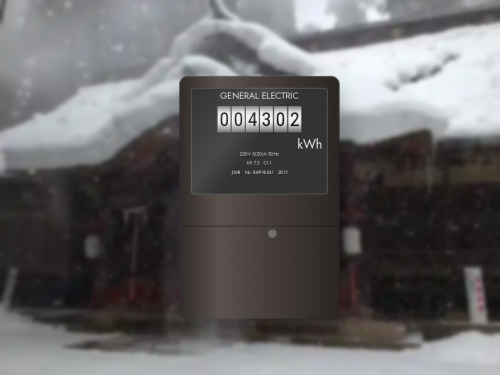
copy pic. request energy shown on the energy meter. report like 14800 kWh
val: 4302 kWh
